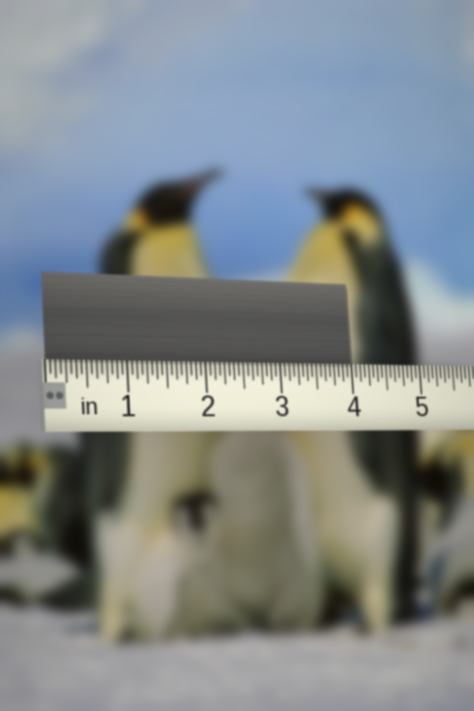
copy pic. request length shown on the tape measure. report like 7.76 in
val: 4 in
